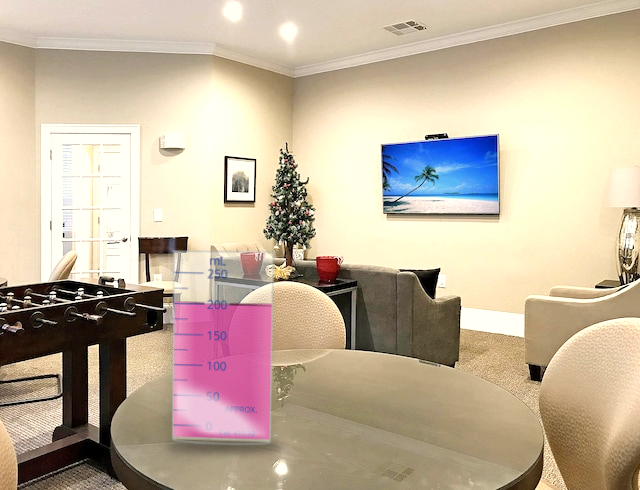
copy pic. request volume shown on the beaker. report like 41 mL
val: 200 mL
